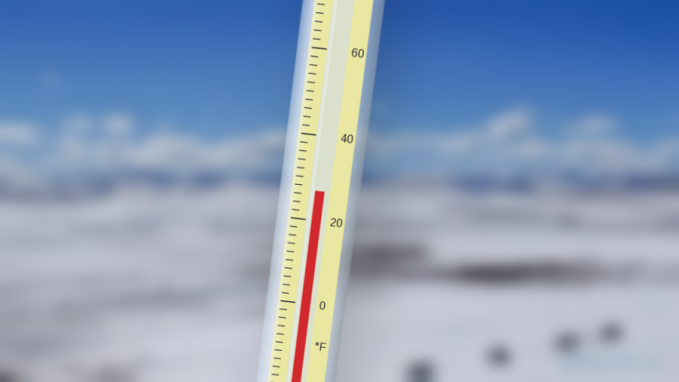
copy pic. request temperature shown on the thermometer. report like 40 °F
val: 27 °F
